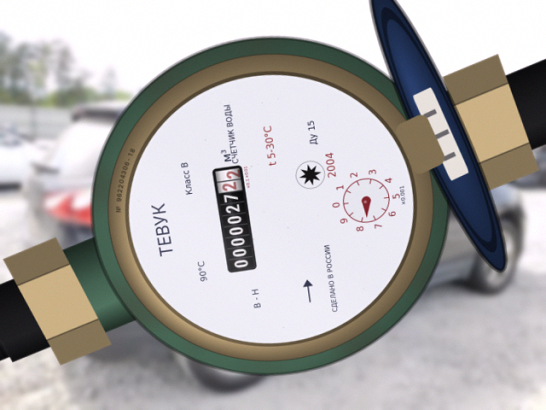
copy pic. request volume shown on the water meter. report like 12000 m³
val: 27.217 m³
